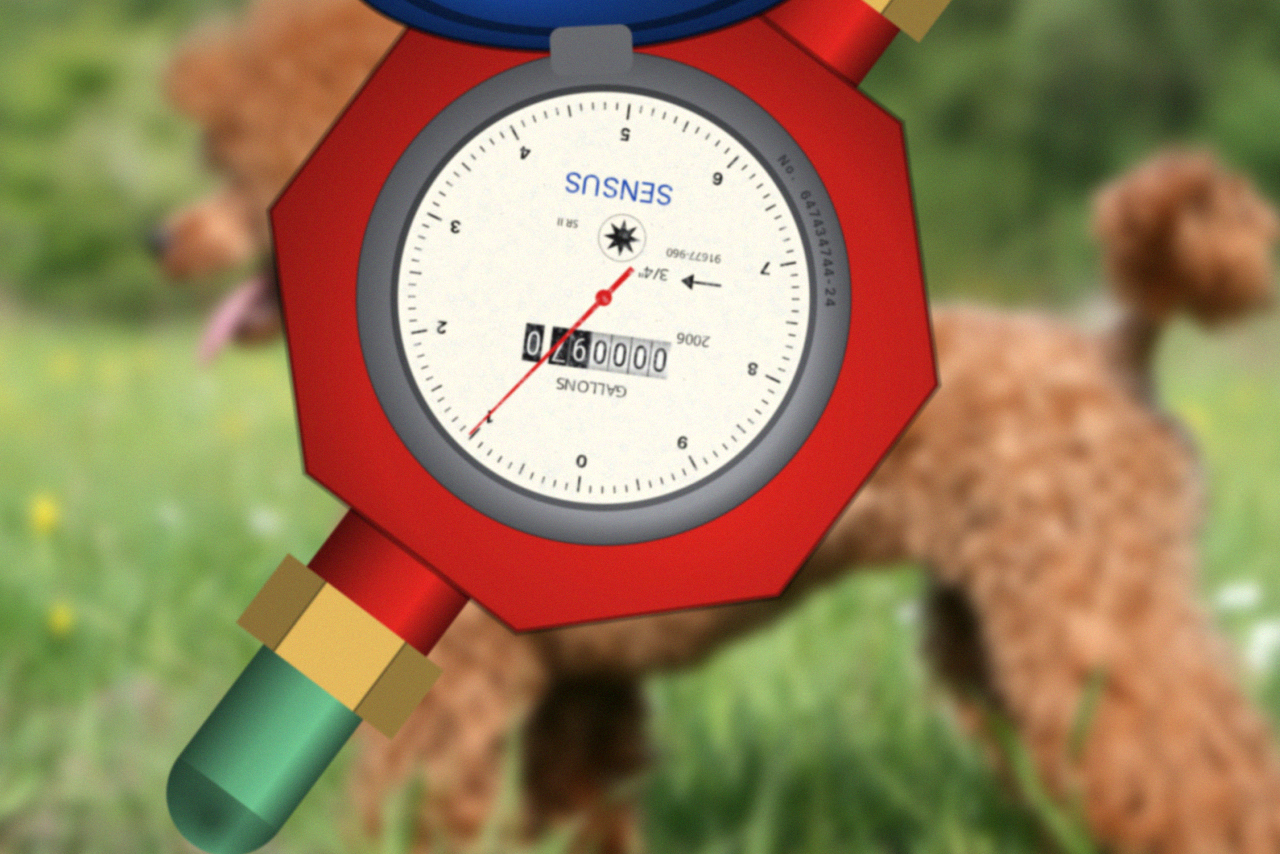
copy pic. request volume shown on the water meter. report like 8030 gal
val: 971.0 gal
